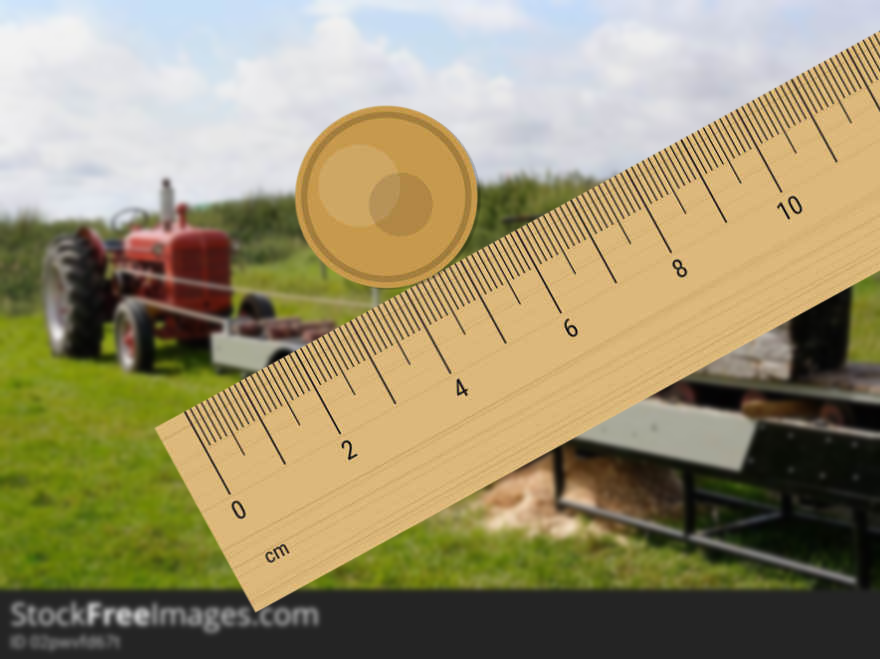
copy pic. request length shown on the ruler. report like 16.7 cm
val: 2.9 cm
